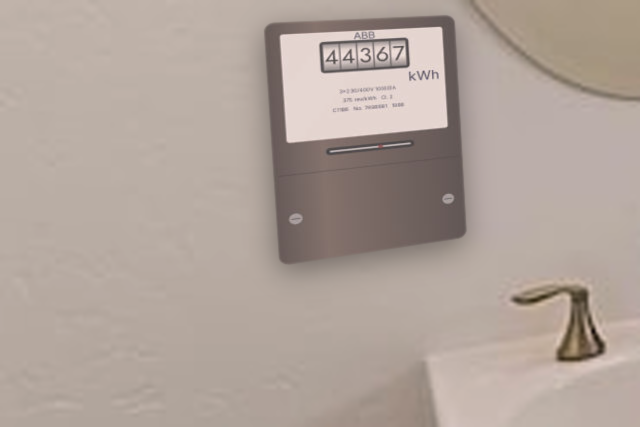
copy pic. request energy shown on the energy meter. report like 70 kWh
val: 44367 kWh
